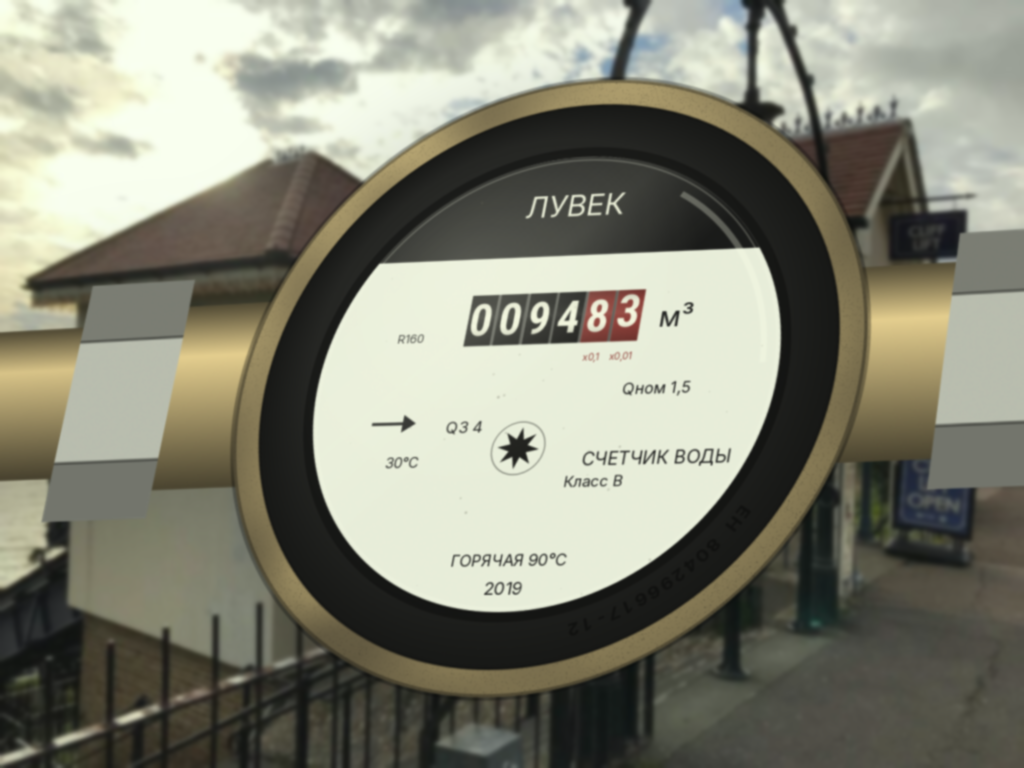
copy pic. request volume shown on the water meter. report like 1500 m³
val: 94.83 m³
